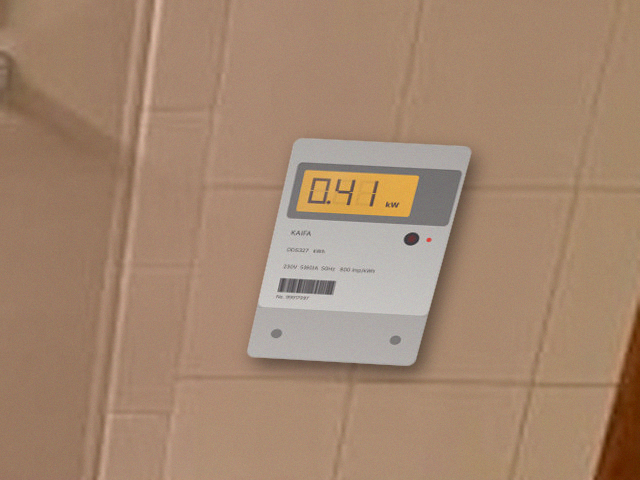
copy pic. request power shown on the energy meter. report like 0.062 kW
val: 0.41 kW
